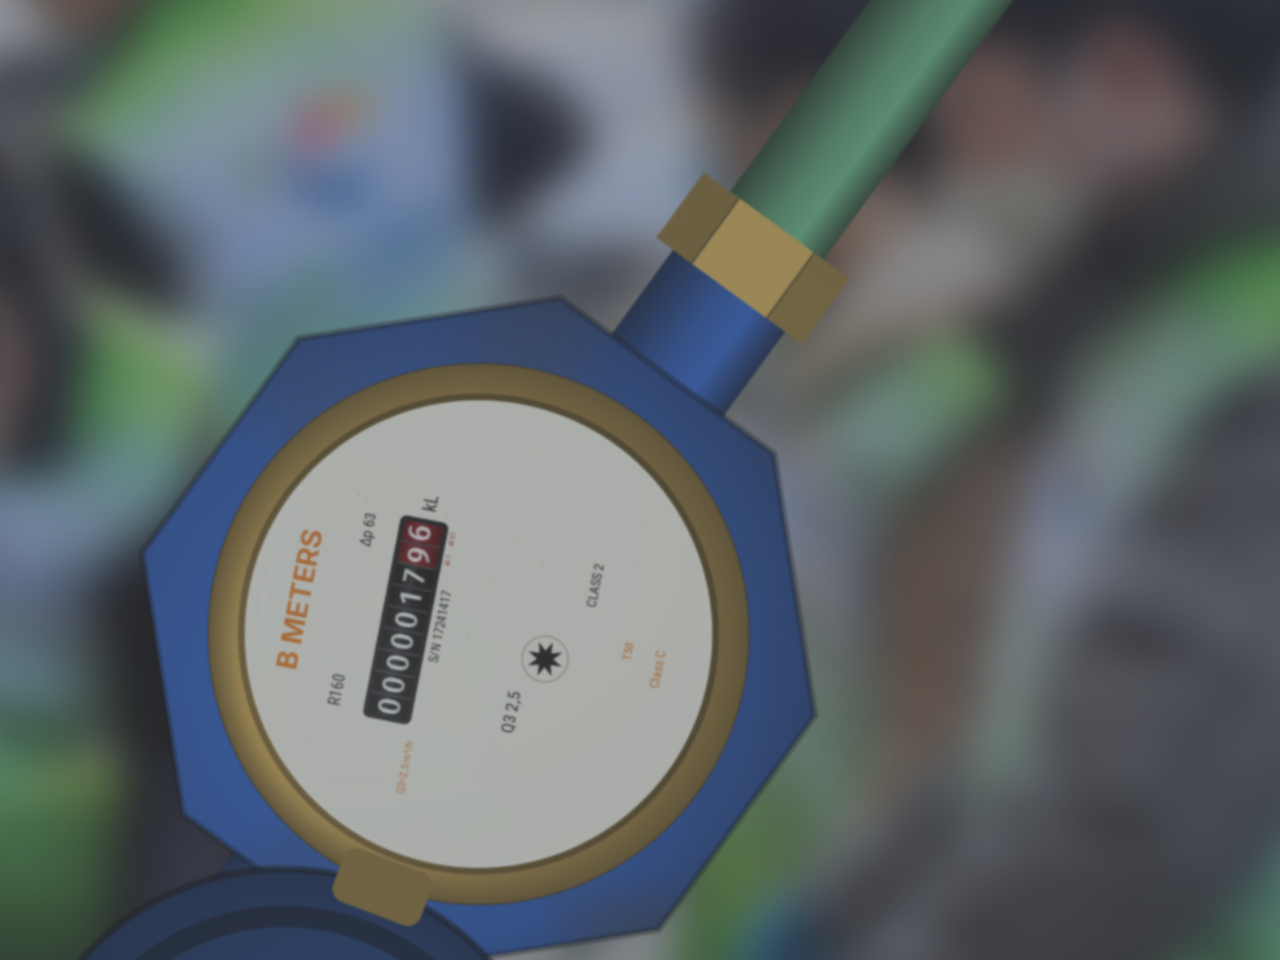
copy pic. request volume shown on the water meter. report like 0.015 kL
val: 17.96 kL
